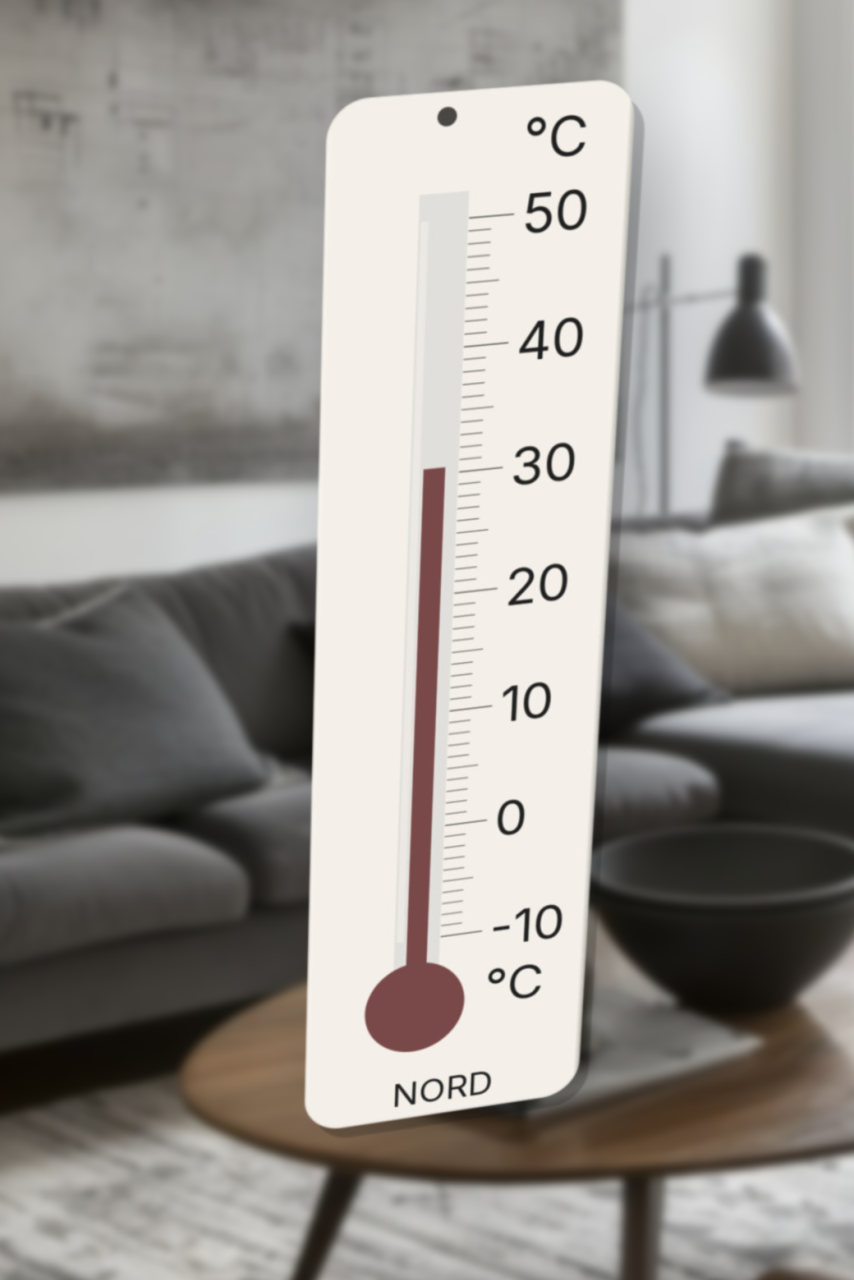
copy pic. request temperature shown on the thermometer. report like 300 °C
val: 30.5 °C
